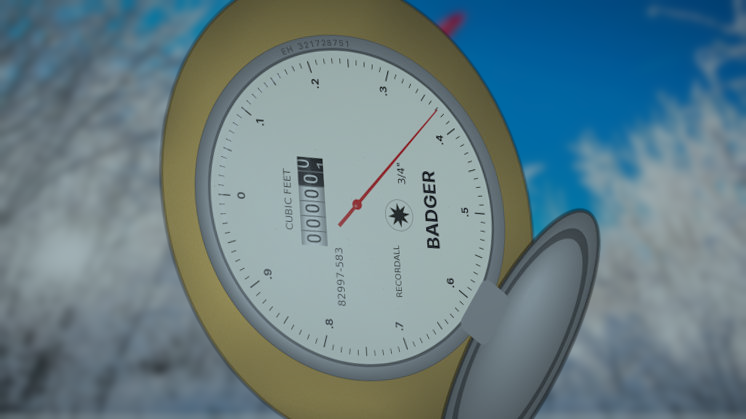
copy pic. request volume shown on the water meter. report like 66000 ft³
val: 0.37 ft³
